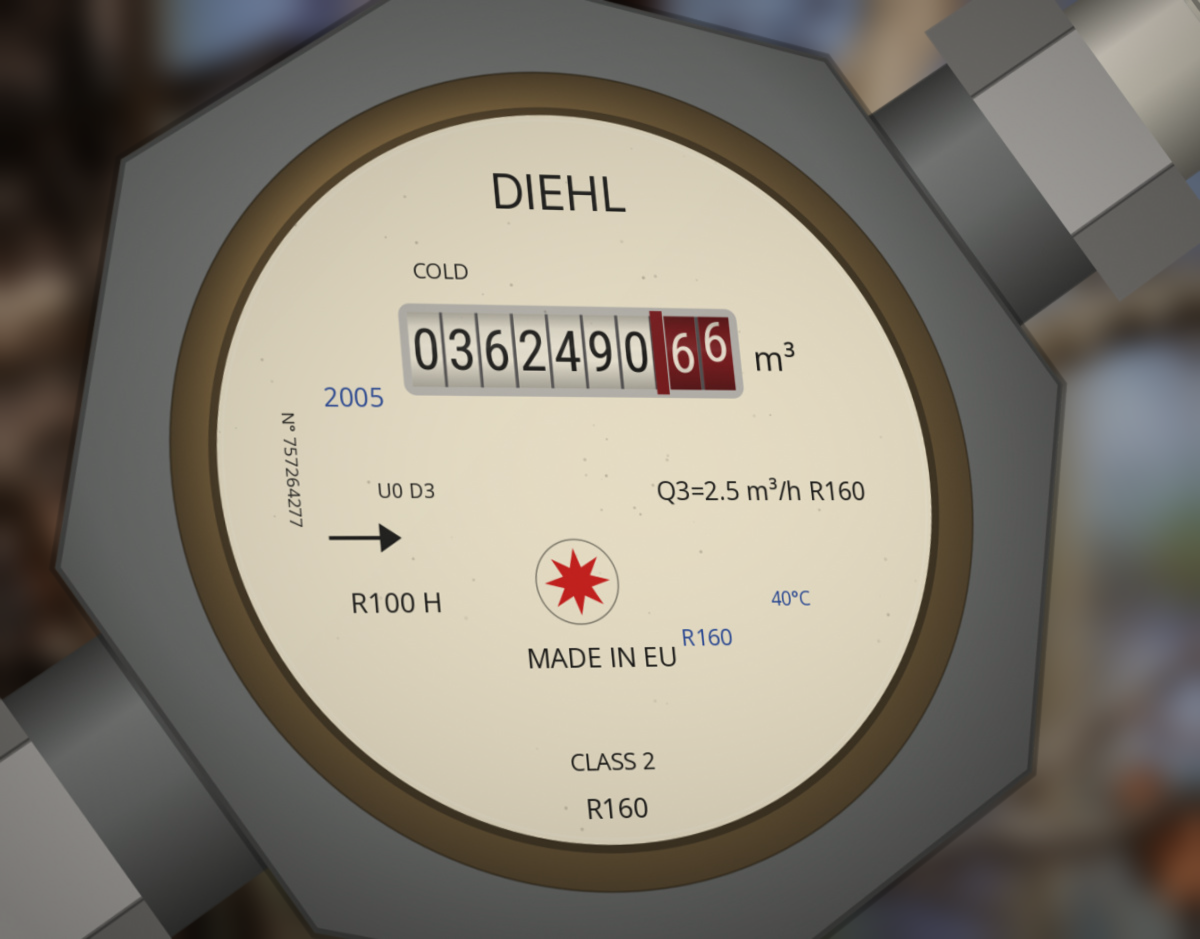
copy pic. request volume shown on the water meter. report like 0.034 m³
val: 362490.66 m³
